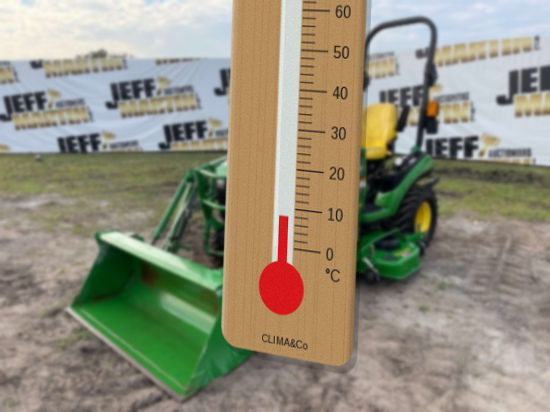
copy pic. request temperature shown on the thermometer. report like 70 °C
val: 8 °C
